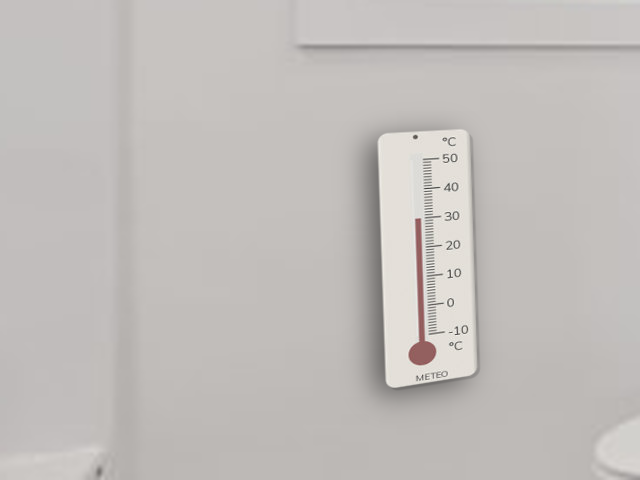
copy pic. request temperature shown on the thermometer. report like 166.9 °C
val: 30 °C
